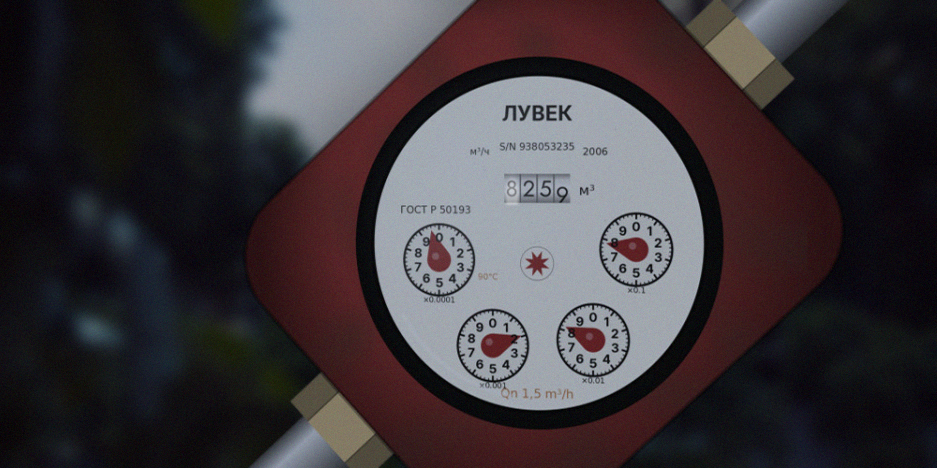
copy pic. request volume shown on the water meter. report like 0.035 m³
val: 8258.7819 m³
